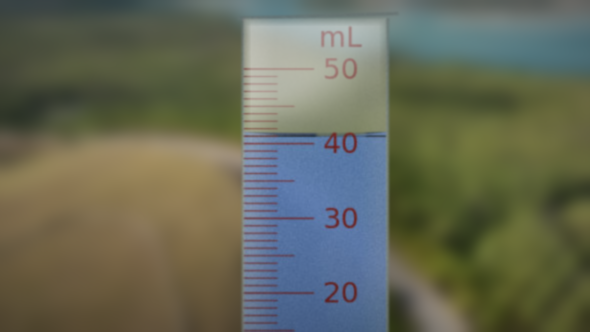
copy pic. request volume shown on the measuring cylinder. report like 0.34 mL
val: 41 mL
